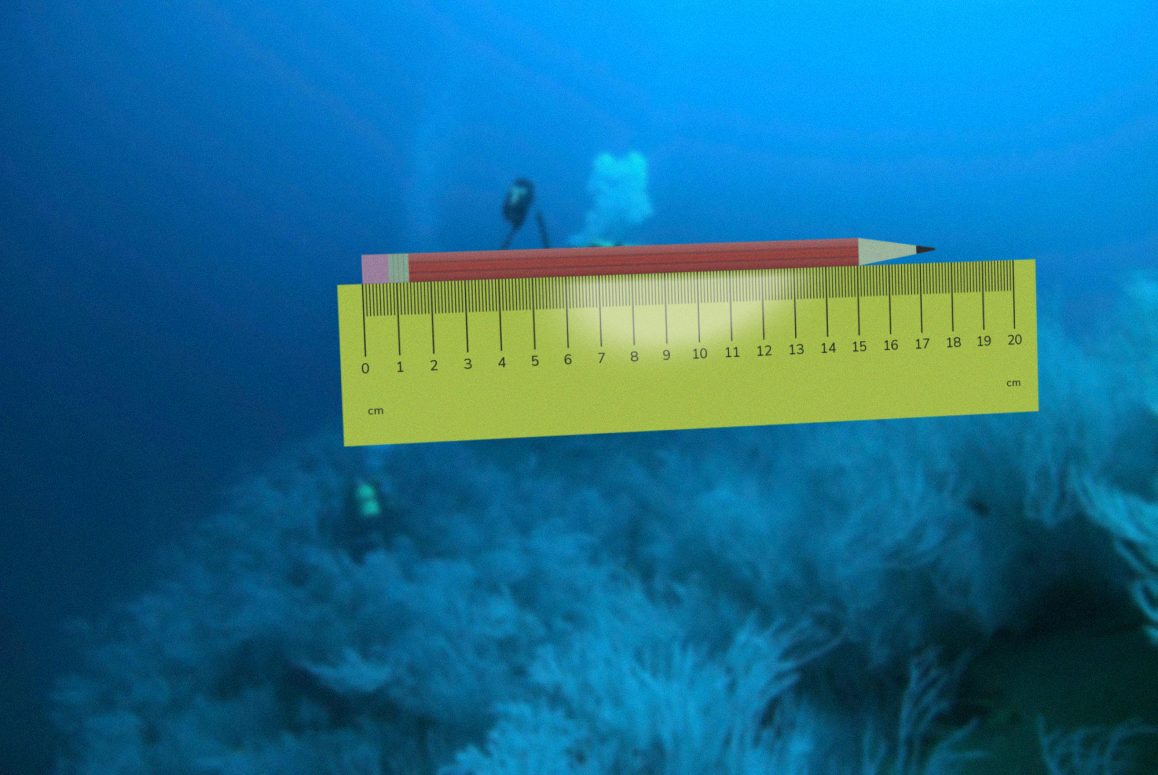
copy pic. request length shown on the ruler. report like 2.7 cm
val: 17.5 cm
